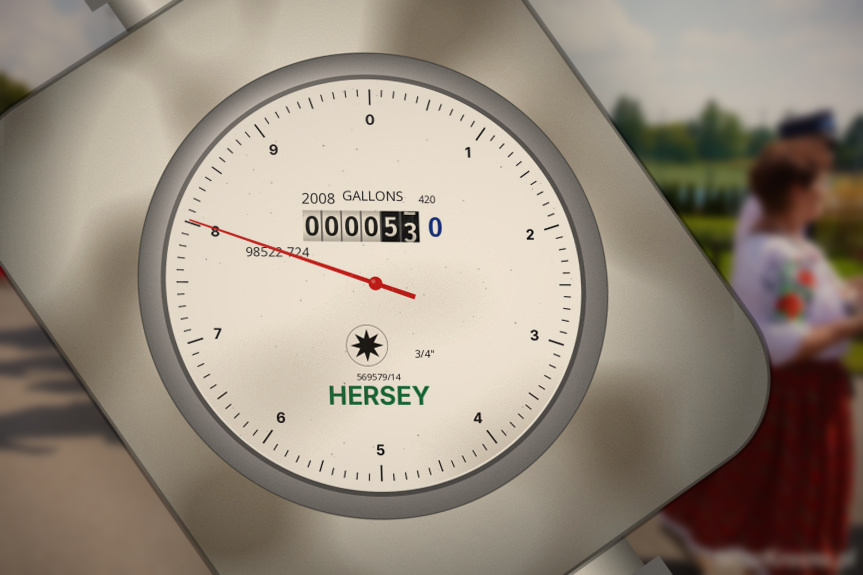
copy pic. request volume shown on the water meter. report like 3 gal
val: 528.0 gal
